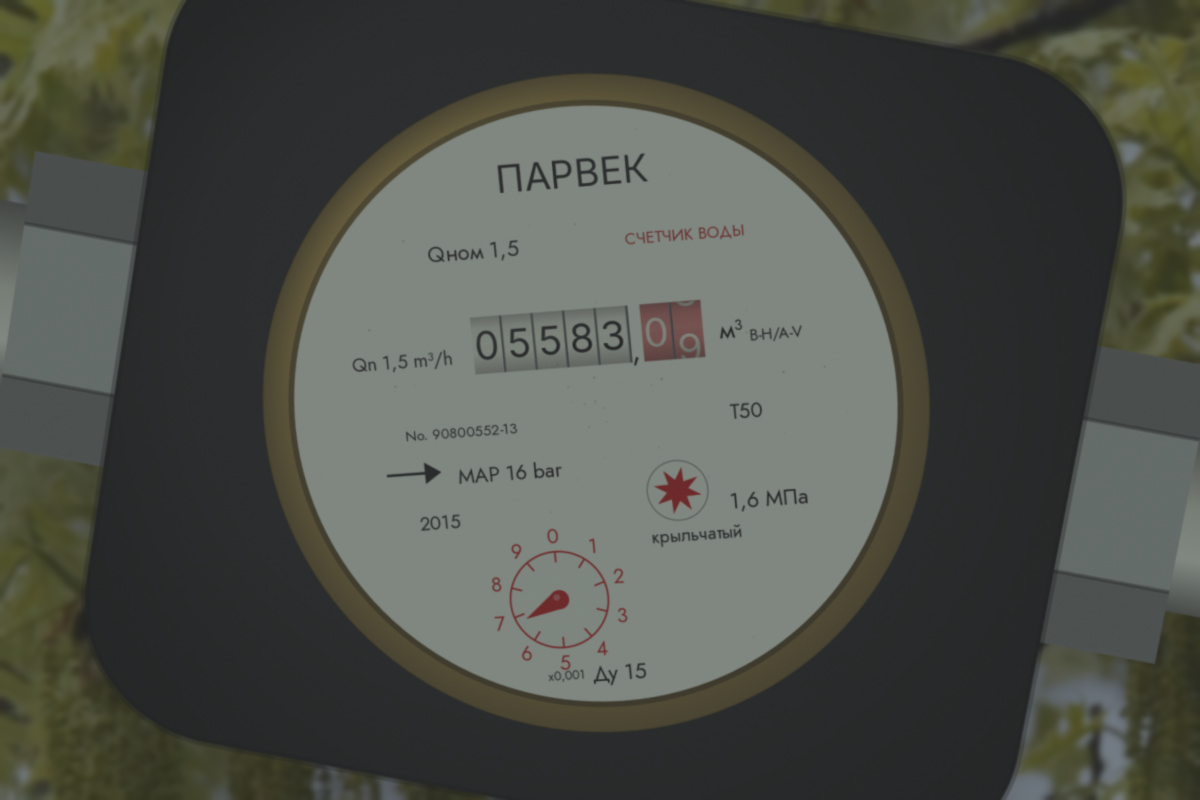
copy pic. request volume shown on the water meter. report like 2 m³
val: 5583.086 m³
